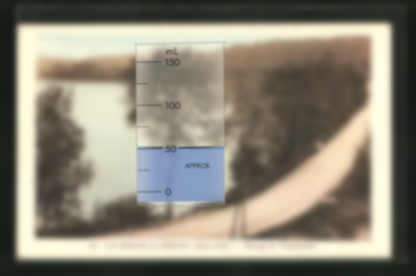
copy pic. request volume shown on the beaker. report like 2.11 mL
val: 50 mL
